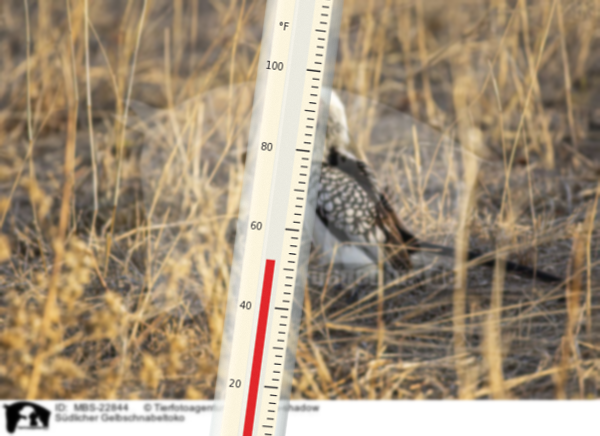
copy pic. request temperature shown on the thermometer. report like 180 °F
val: 52 °F
